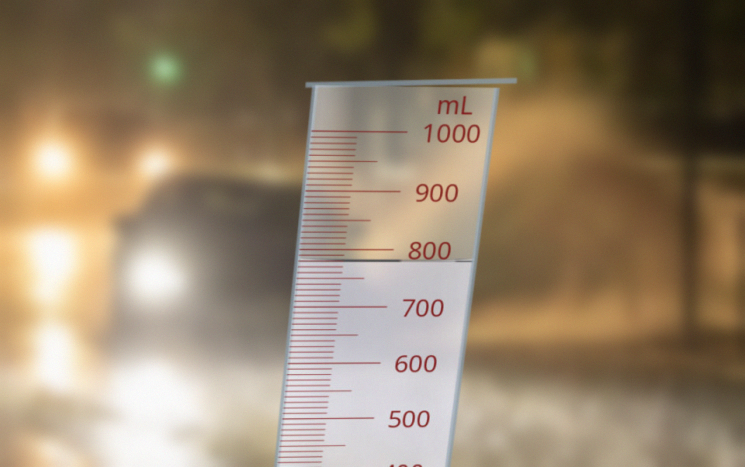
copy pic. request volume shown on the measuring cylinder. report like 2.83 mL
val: 780 mL
